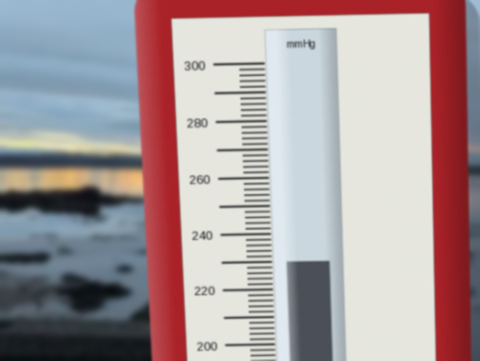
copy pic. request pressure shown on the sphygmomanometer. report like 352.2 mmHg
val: 230 mmHg
